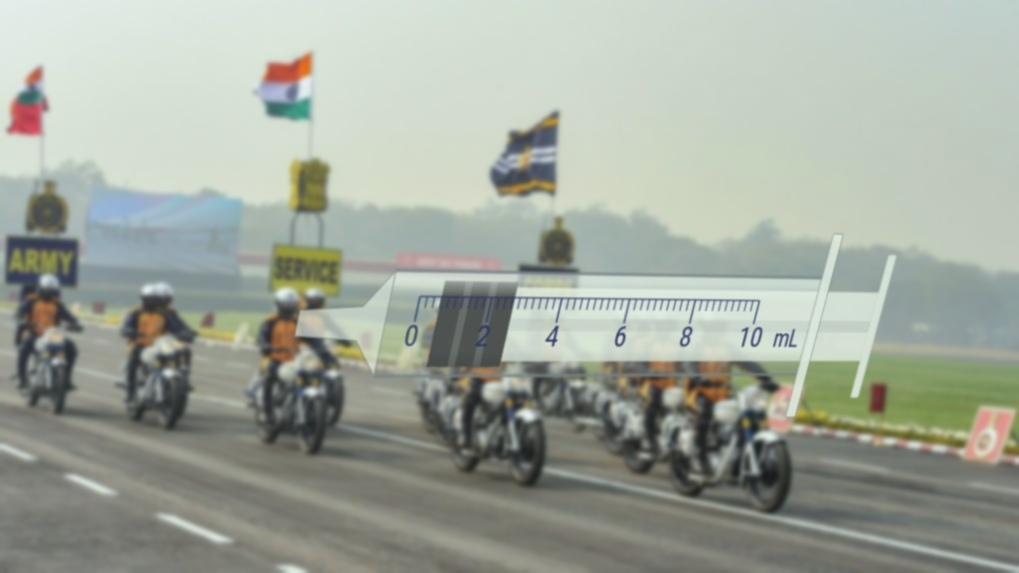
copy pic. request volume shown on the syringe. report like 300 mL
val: 0.6 mL
